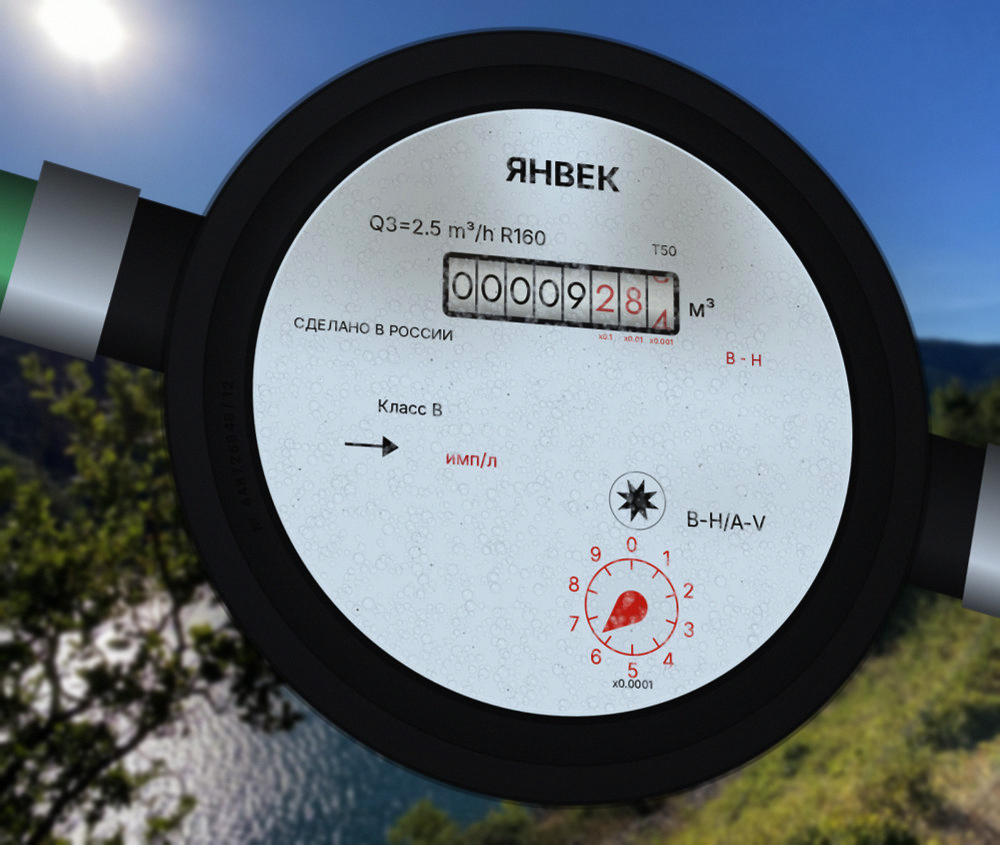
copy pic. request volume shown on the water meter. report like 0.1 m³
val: 9.2836 m³
